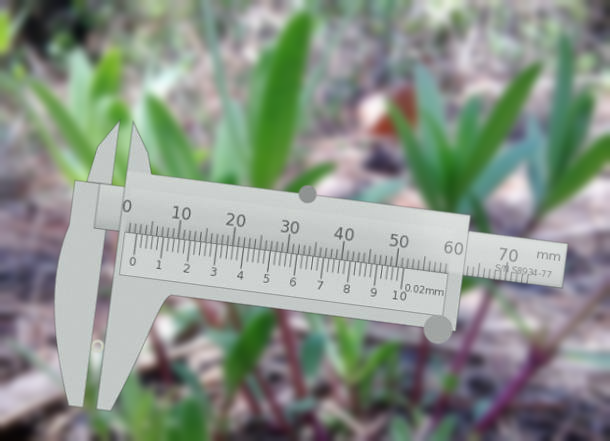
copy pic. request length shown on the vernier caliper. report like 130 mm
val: 2.4 mm
